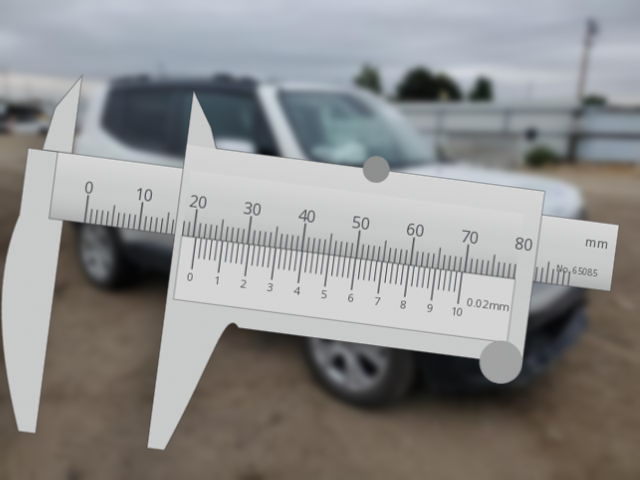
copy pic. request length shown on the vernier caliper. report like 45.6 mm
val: 20.5 mm
